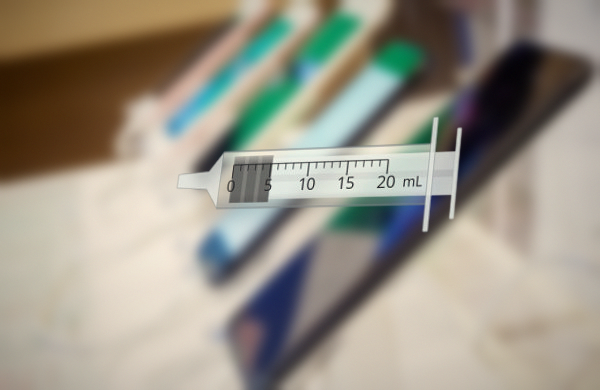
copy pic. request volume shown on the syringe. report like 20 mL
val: 0 mL
